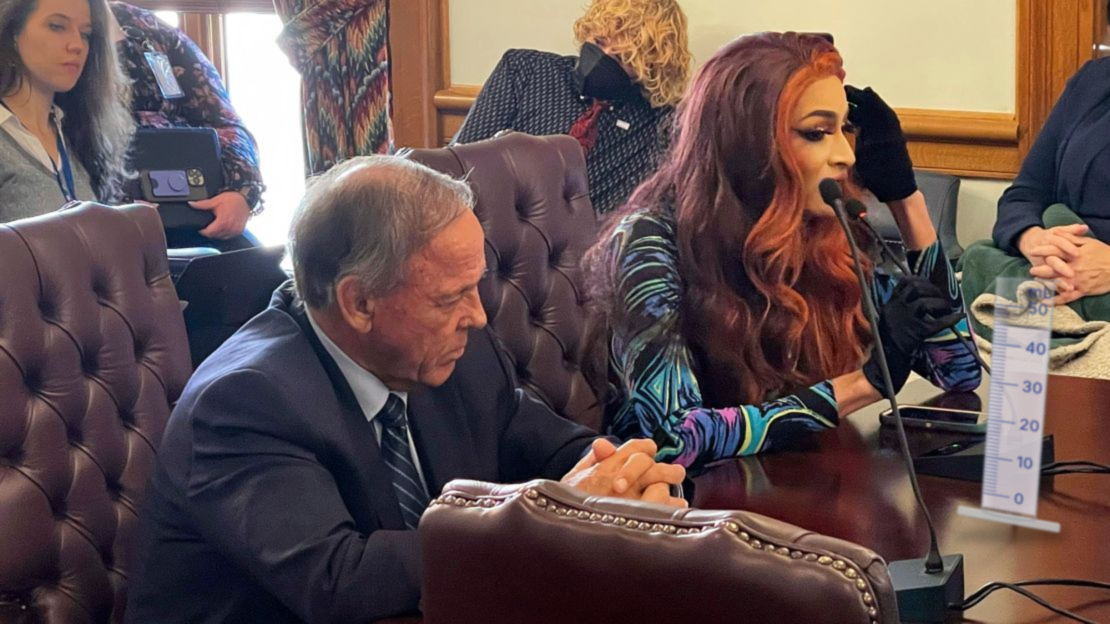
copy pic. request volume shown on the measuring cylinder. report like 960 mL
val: 45 mL
